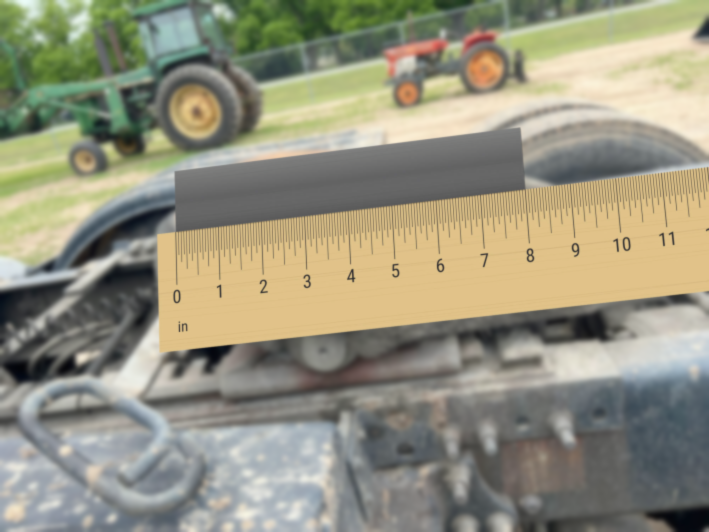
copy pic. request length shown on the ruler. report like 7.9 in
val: 8 in
